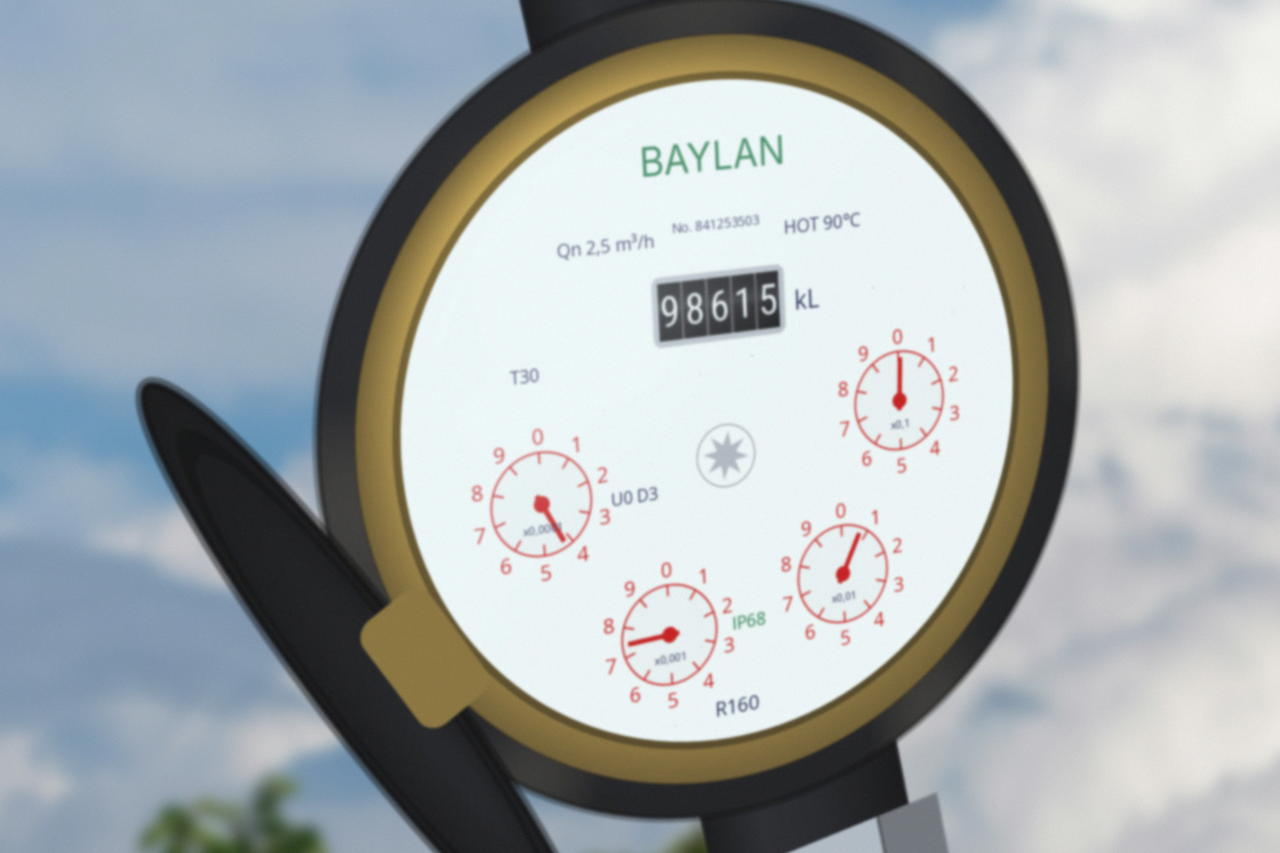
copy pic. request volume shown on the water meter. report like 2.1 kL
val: 98615.0074 kL
